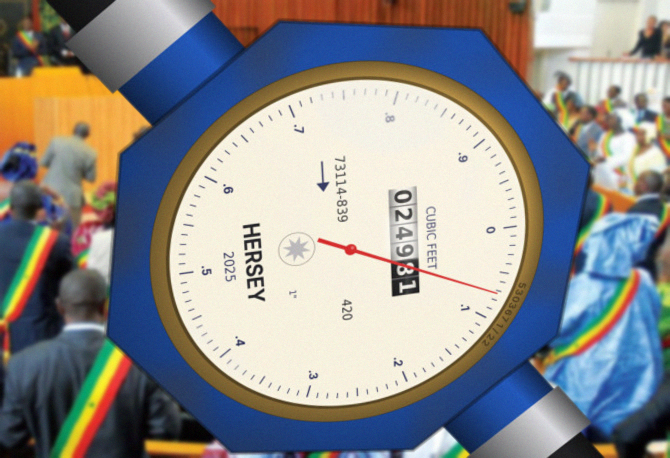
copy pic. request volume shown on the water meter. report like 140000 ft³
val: 24981.07 ft³
